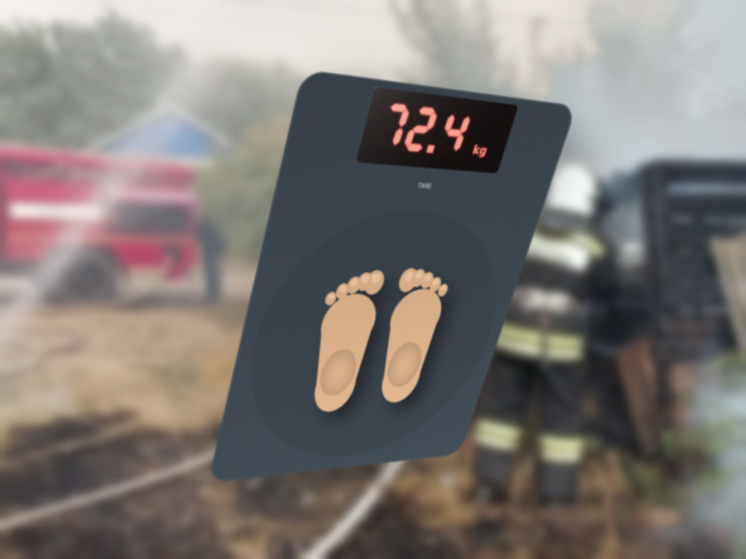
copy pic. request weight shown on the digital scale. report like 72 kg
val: 72.4 kg
